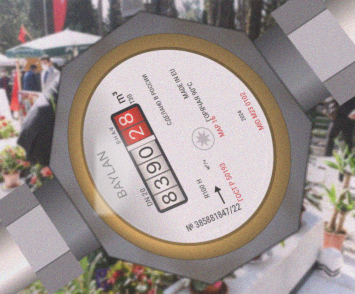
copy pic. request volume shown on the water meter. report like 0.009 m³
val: 8390.28 m³
